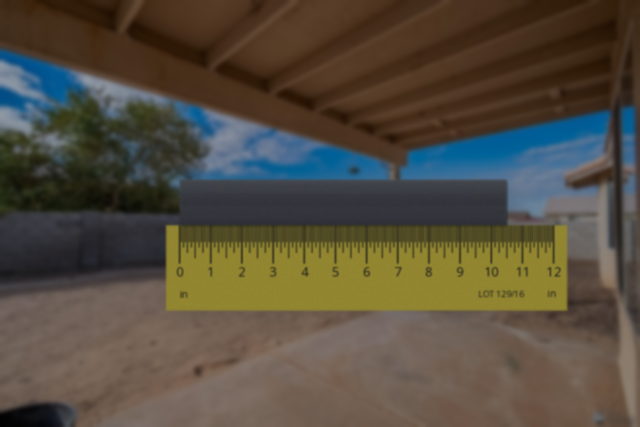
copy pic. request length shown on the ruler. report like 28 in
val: 10.5 in
